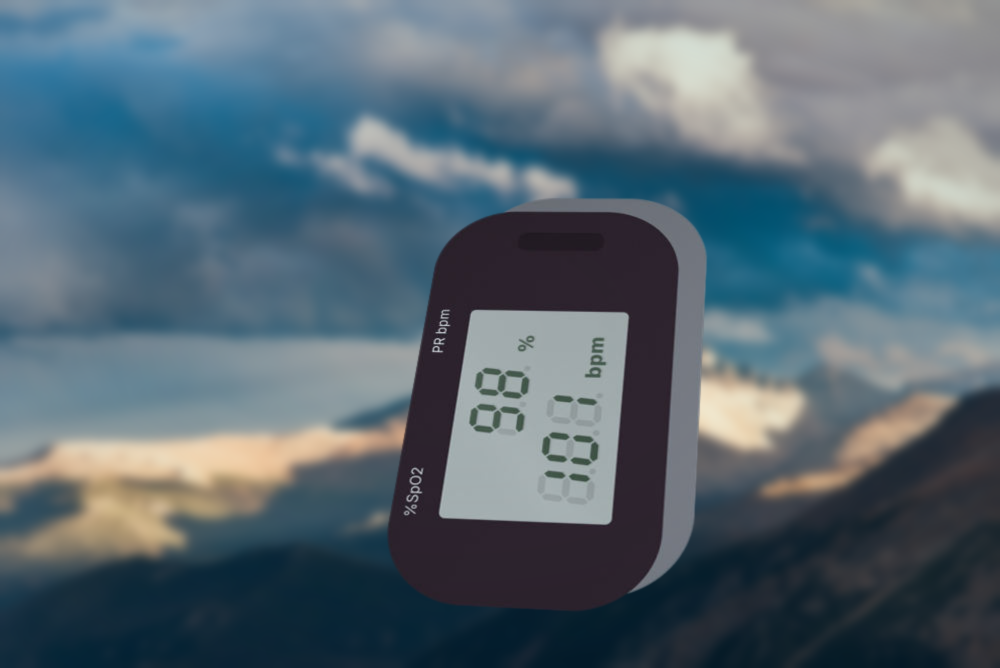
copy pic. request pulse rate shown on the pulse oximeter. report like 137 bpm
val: 101 bpm
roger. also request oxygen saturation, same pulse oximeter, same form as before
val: 98 %
